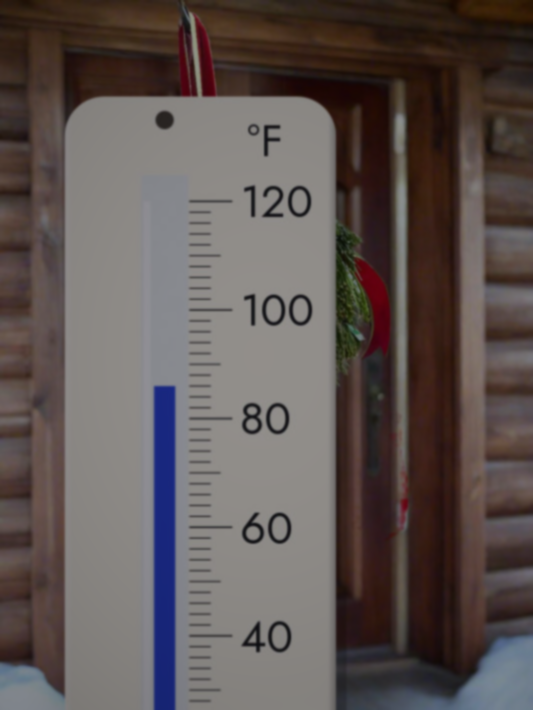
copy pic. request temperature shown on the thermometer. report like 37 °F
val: 86 °F
